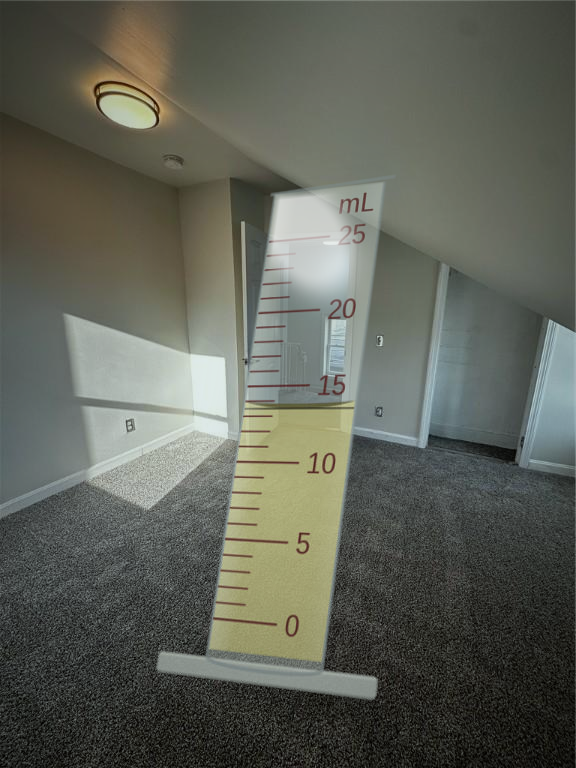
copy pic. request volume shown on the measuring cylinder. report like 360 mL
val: 13.5 mL
